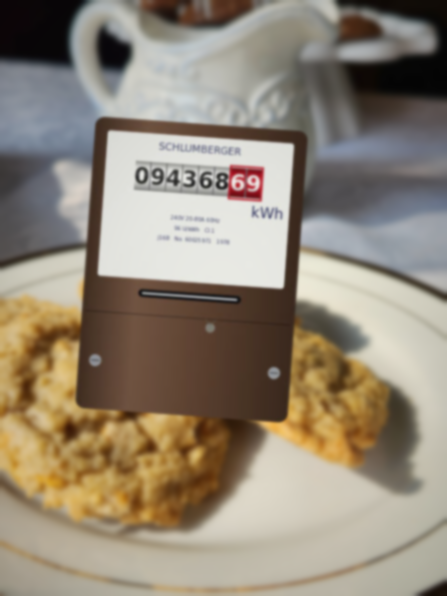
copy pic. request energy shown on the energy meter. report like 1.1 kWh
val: 94368.69 kWh
